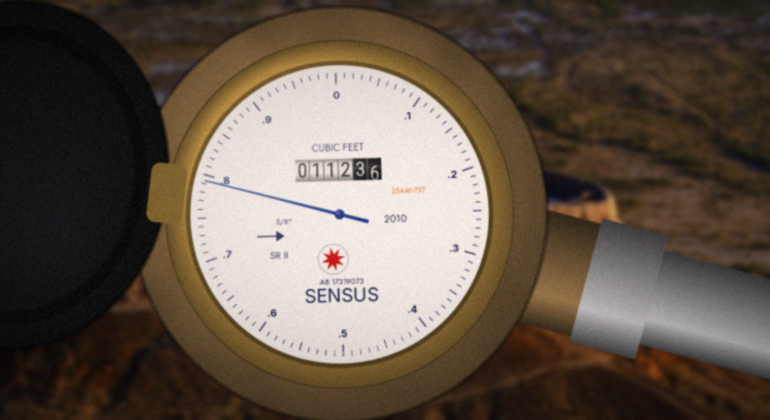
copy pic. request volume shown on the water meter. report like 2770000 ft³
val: 11235.79 ft³
